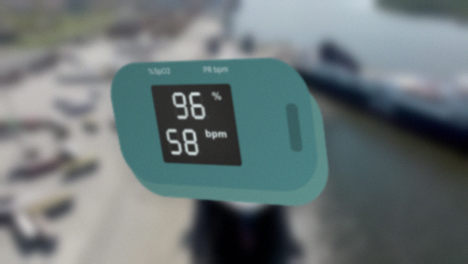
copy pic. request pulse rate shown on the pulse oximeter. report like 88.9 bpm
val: 58 bpm
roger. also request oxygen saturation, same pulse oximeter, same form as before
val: 96 %
